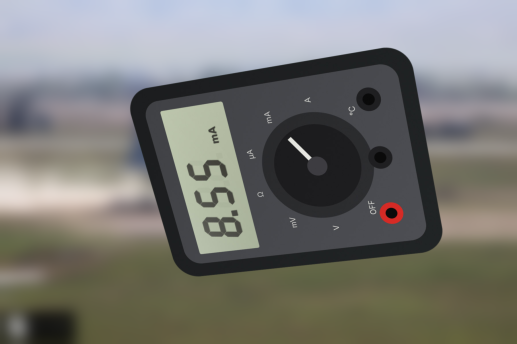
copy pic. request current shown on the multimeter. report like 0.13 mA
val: 8.55 mA
